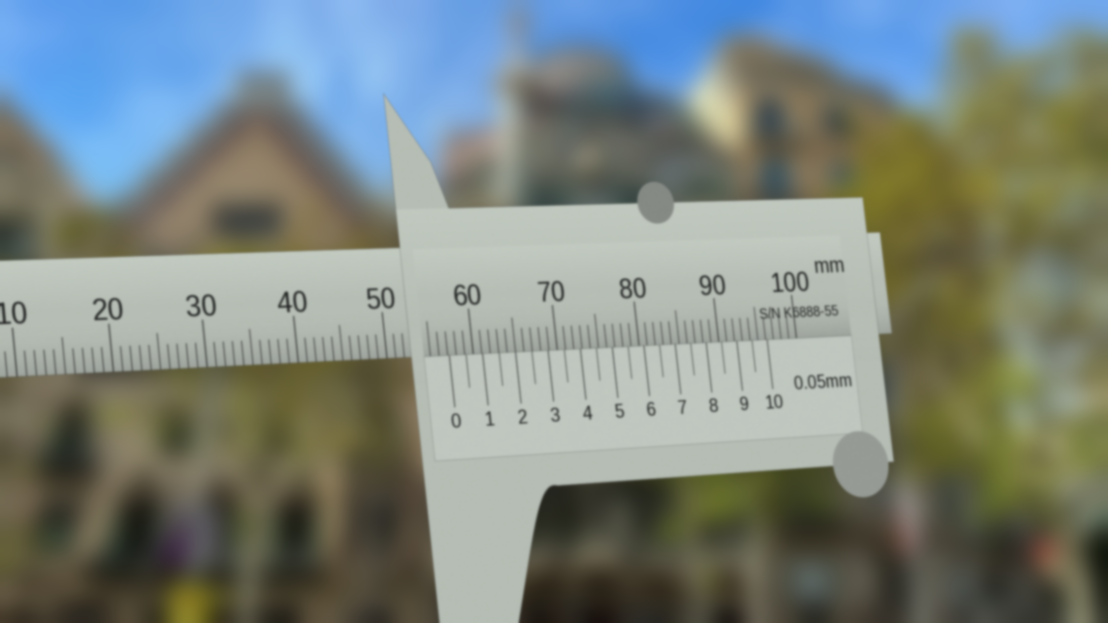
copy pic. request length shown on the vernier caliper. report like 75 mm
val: 57.2 mm
